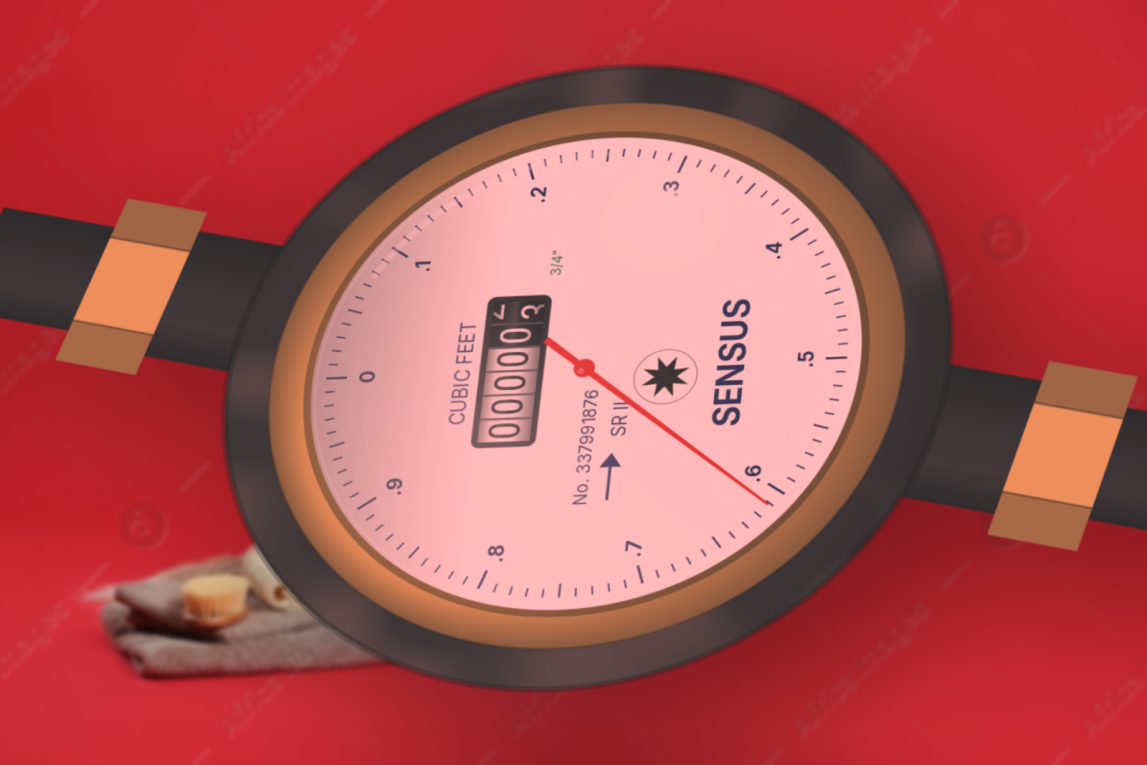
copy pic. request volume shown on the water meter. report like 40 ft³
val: 2.61 ft³
